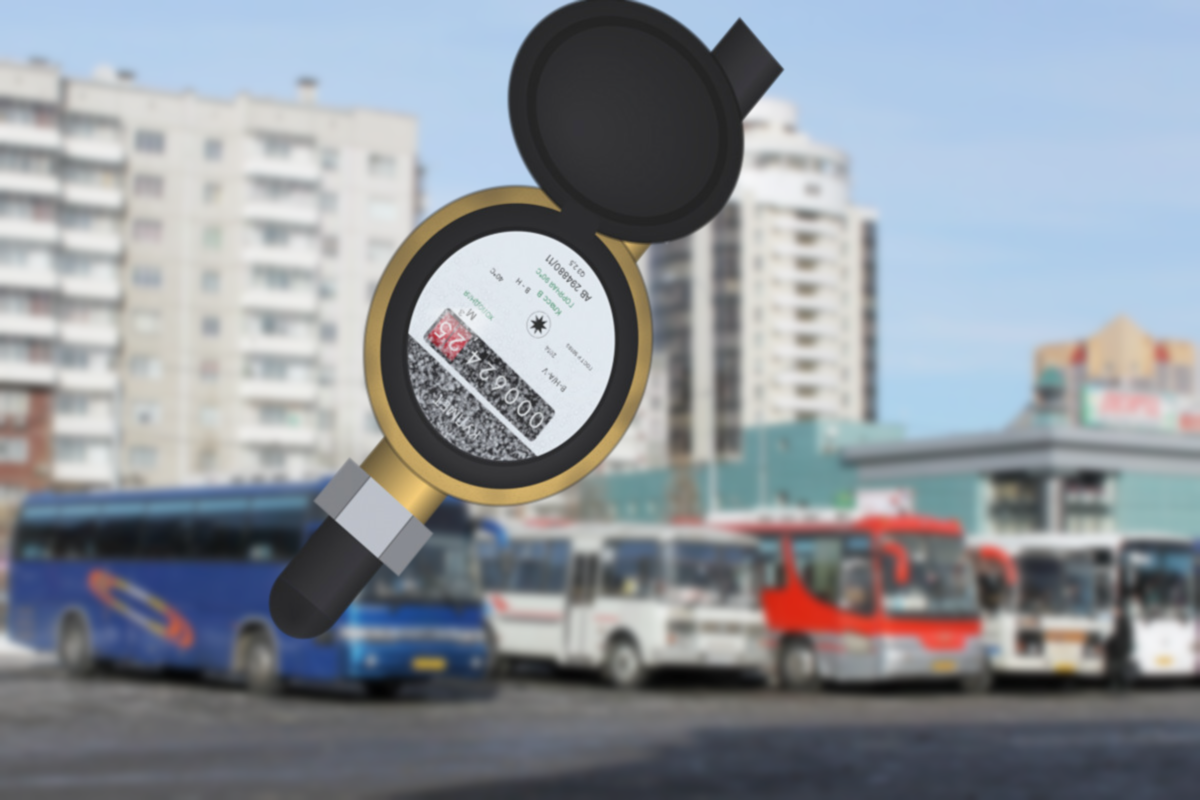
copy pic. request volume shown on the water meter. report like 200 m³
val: 624.25 m³
